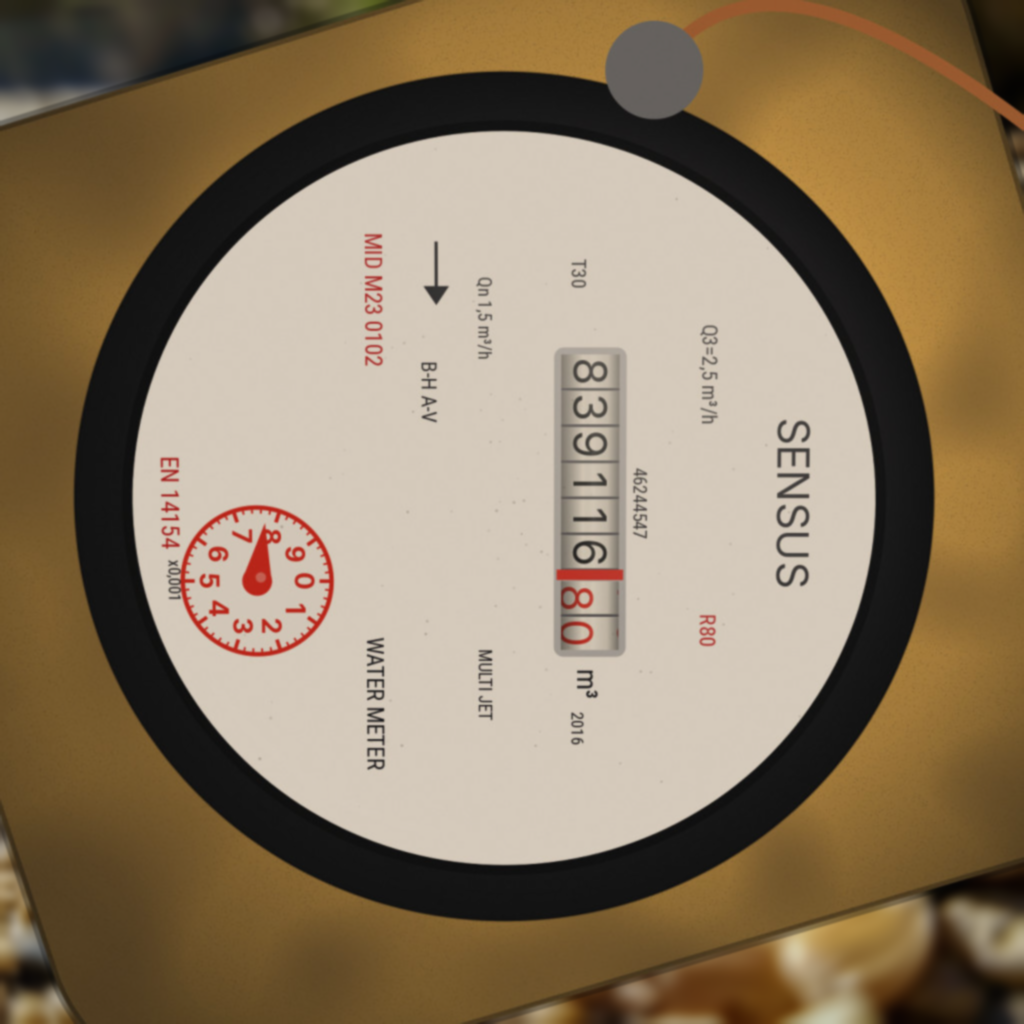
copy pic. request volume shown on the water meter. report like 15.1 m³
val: 839116.797 m³
